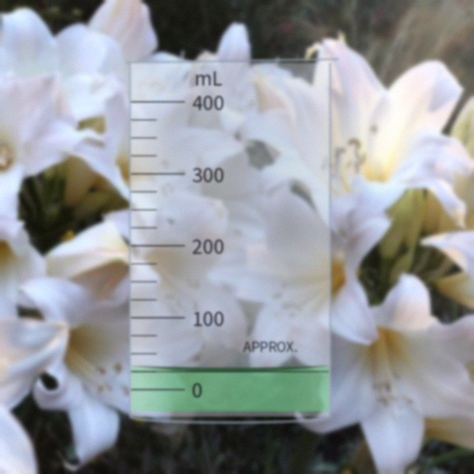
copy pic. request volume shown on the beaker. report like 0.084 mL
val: 25 mL
